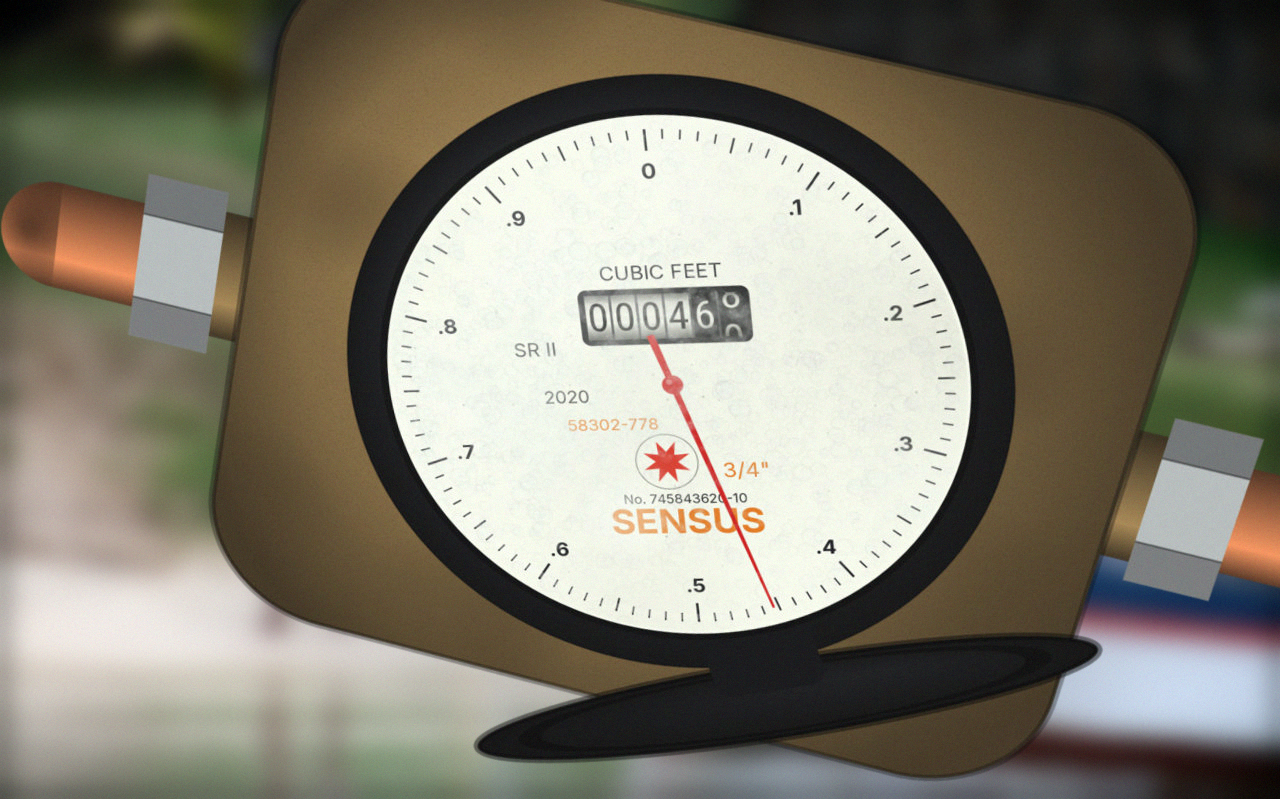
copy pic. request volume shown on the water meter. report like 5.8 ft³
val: 468.45 ft³
